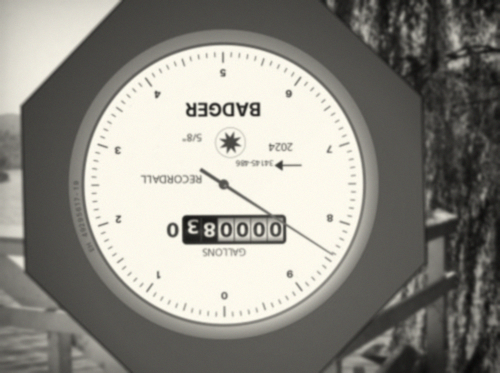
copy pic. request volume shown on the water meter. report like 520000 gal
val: 828.4 gal
